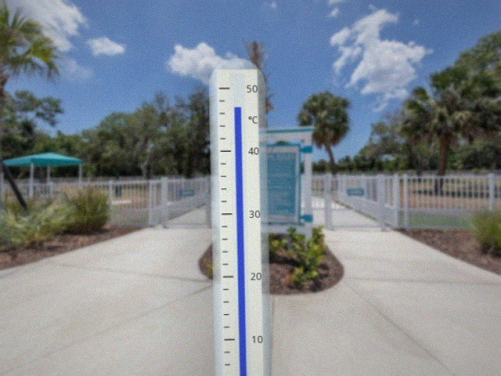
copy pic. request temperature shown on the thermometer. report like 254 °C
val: 47 °C
